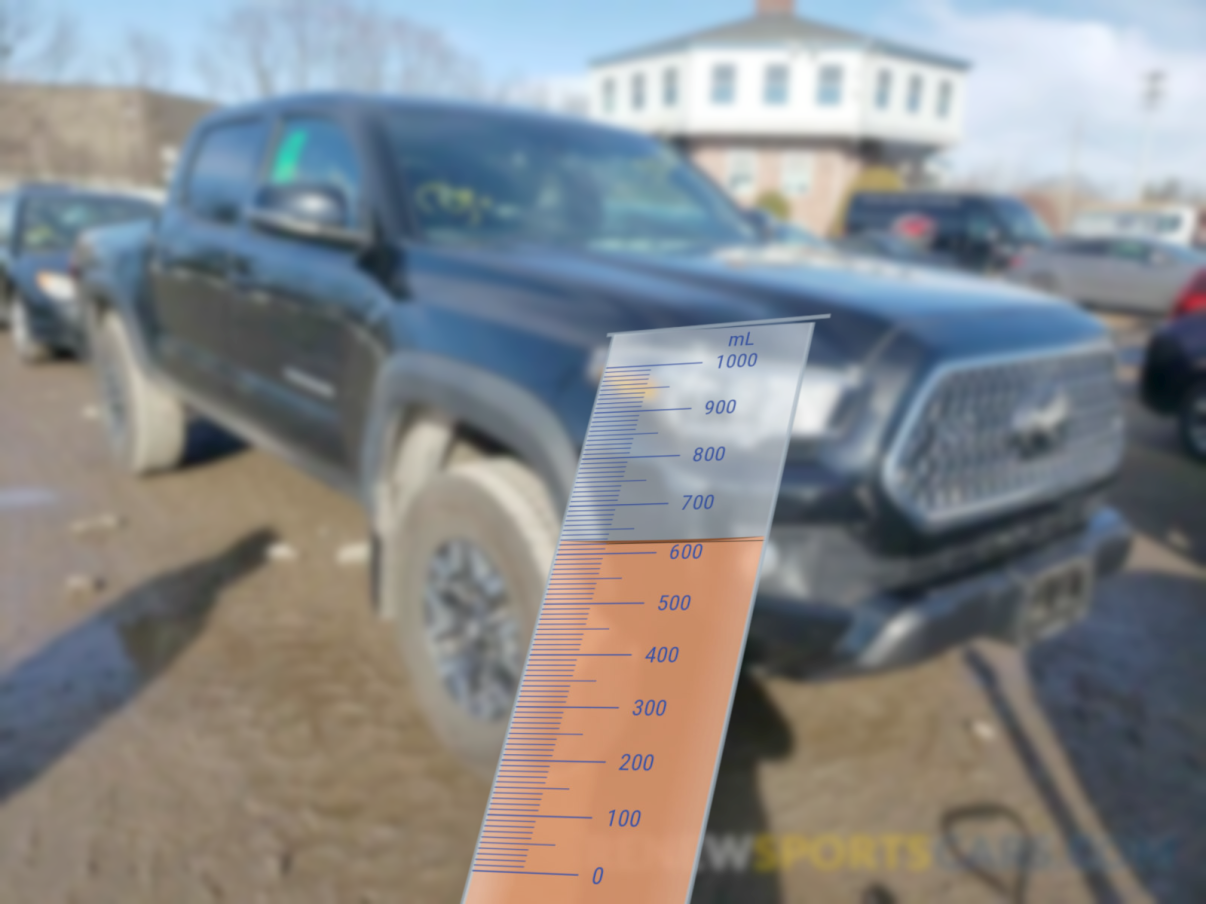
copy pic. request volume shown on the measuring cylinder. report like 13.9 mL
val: 620 mL
